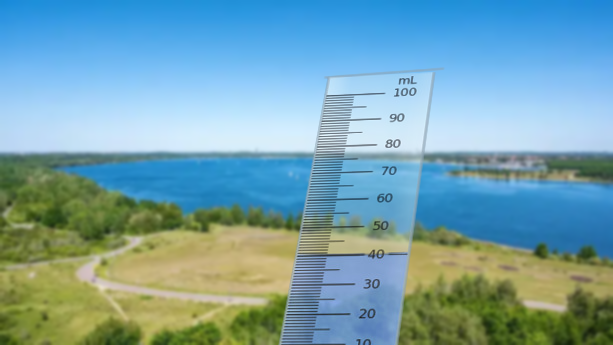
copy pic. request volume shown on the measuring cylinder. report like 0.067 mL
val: 40 mL
